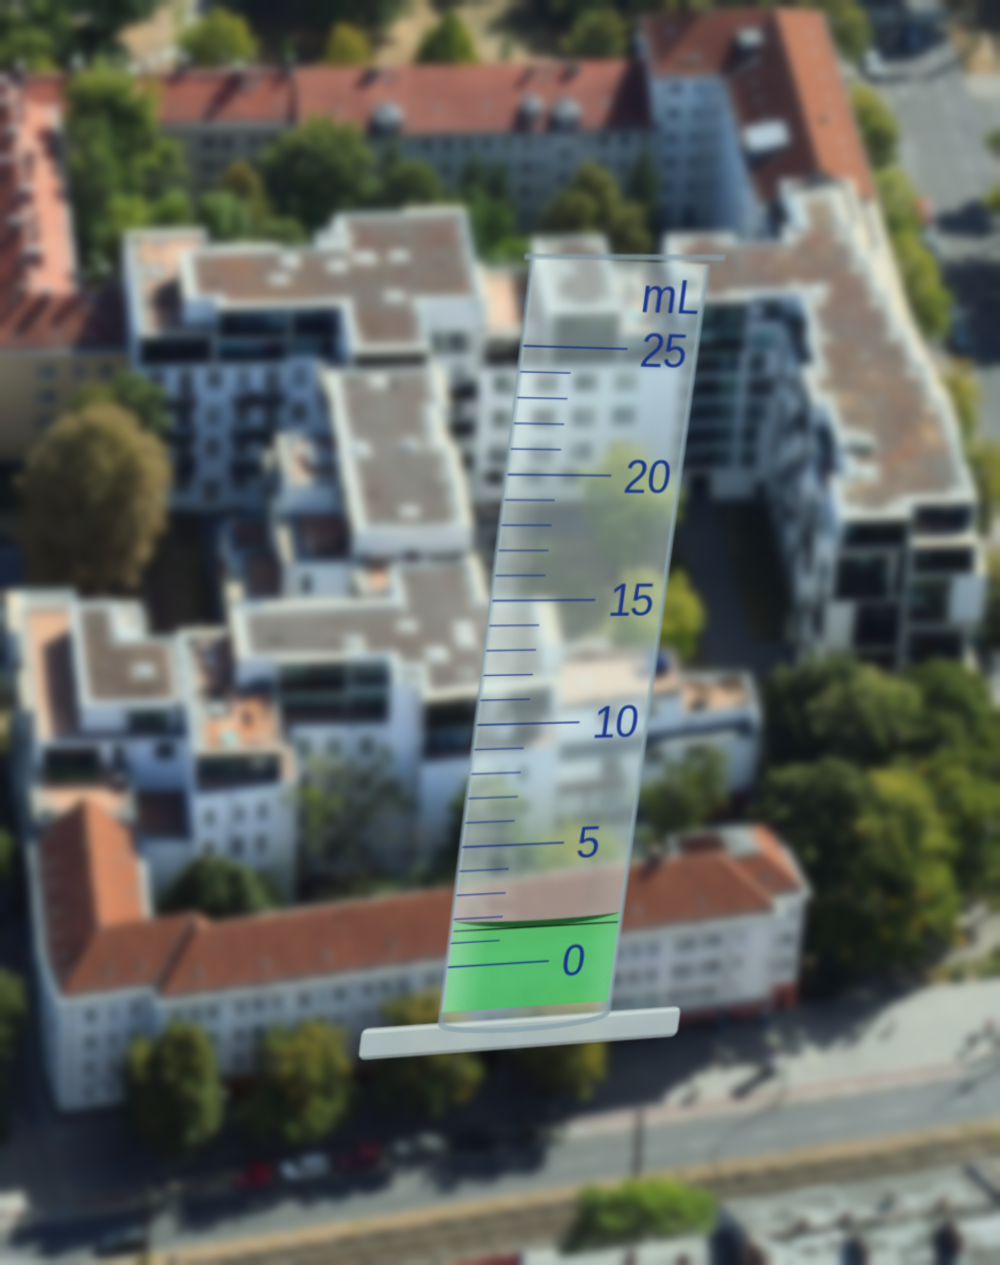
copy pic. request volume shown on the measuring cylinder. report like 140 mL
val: 1.5 mL
